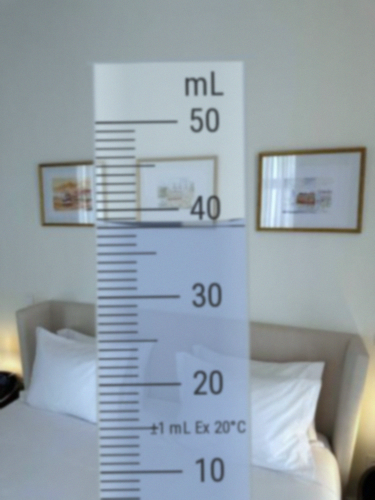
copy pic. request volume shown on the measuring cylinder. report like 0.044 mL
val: 38 mL
